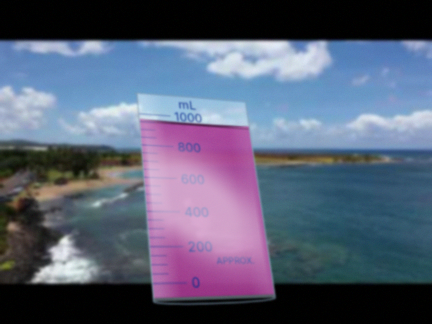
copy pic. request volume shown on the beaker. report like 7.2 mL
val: 950 mL
